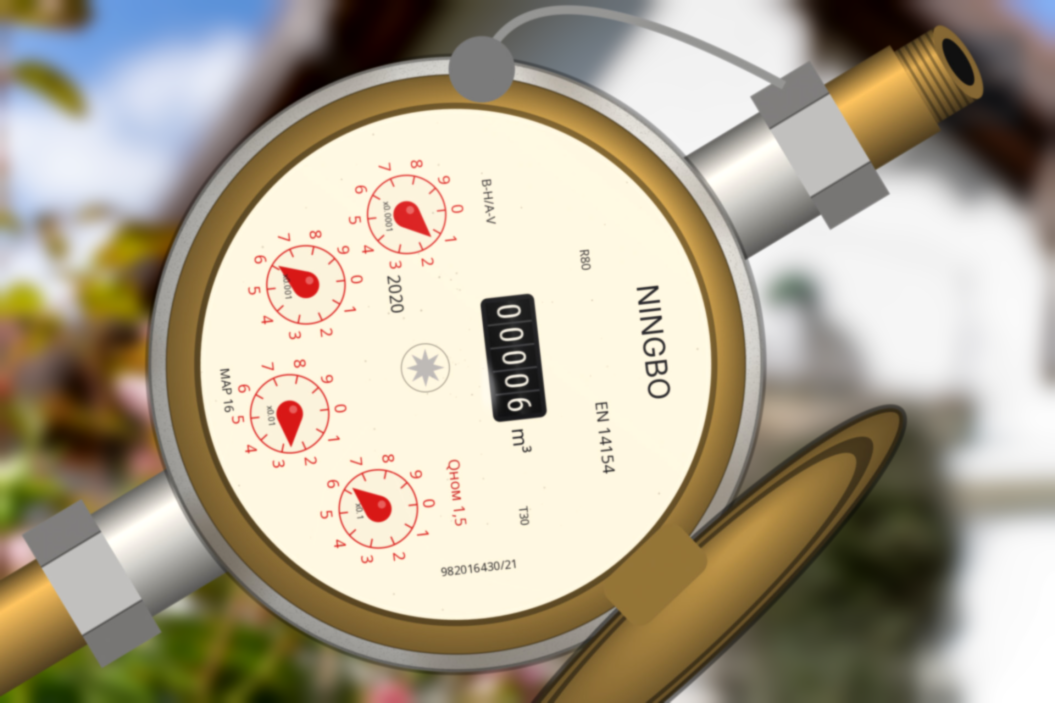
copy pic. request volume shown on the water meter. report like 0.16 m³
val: 6.6261 m³
